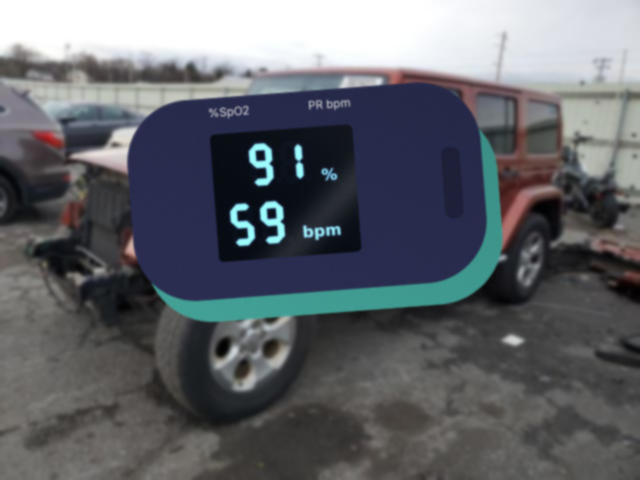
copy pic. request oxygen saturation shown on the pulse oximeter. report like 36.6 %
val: 91 %
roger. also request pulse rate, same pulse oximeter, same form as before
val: 59 bpm
